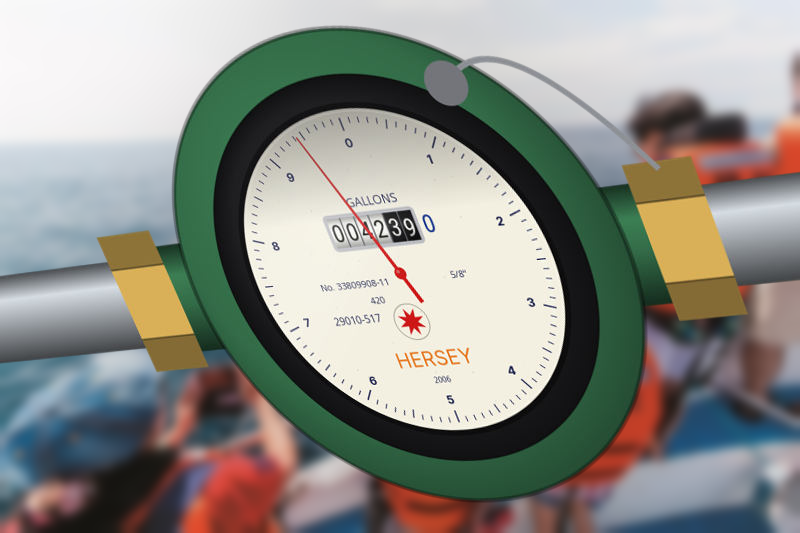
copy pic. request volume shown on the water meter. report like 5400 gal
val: 42389.4 gal
